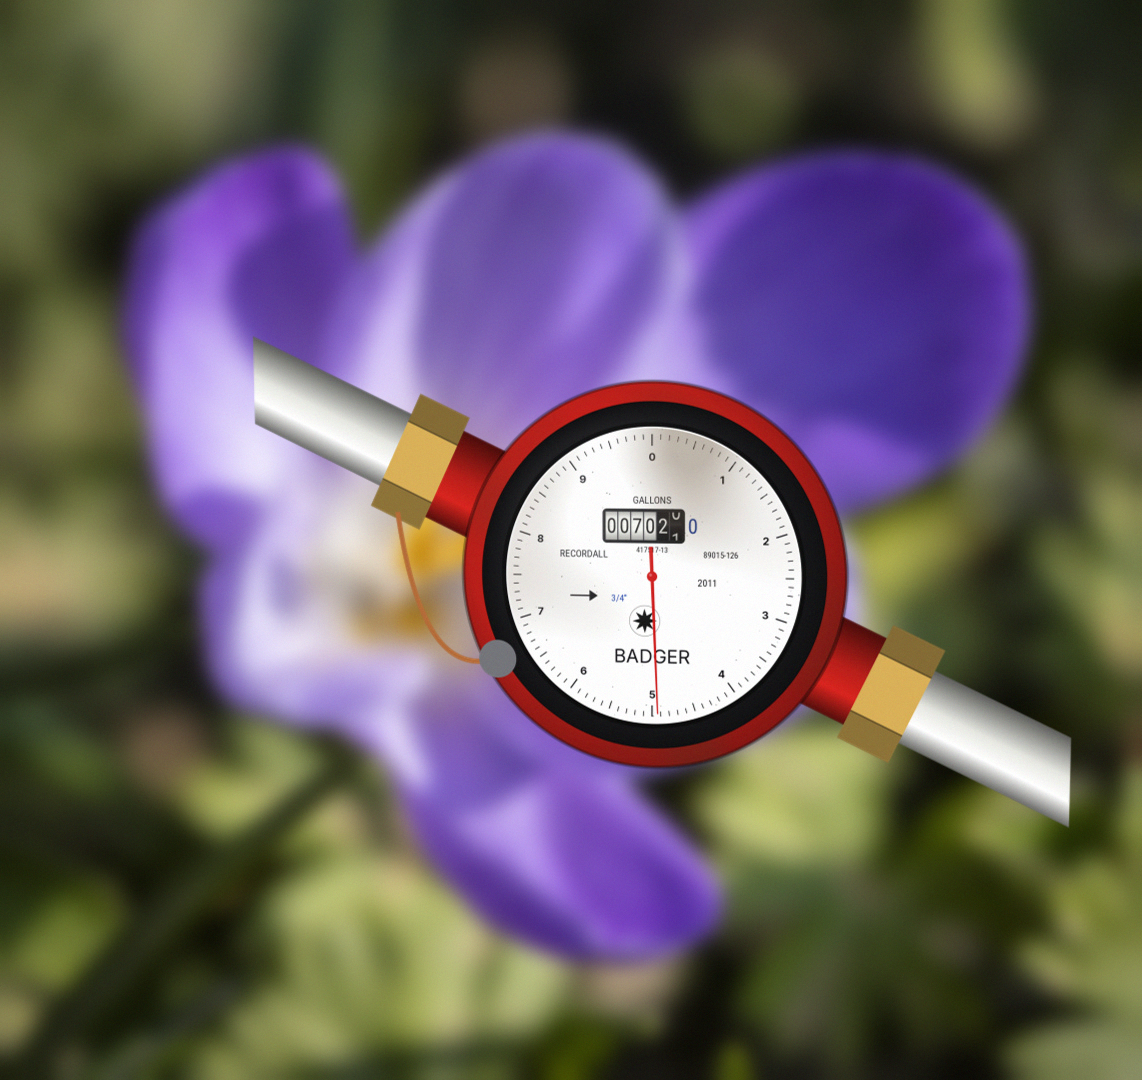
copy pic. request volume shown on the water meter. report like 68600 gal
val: 70204.9 gal
